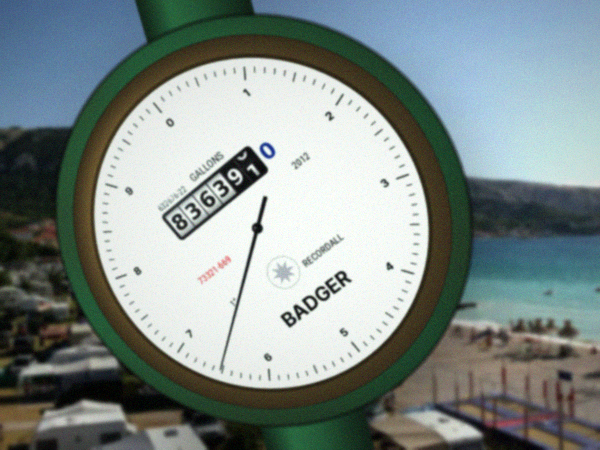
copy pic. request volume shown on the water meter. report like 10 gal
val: 8363906.5 gal
